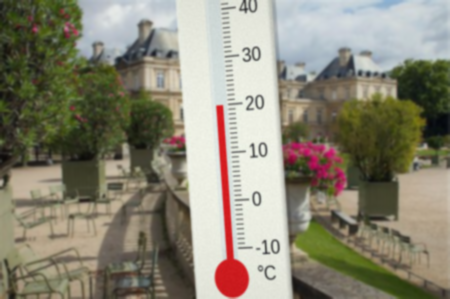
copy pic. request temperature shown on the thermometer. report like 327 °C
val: 20 °C
